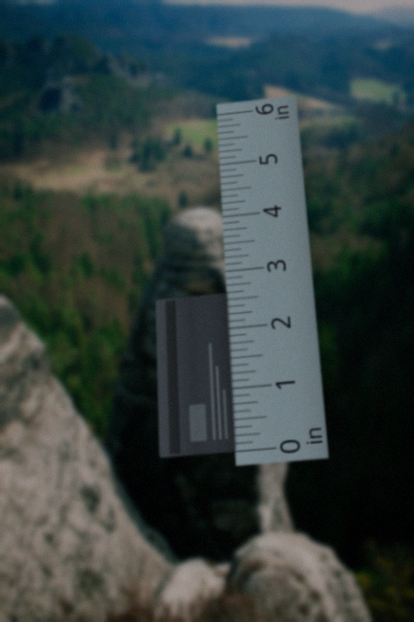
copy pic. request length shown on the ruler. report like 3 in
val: 2.625 in
